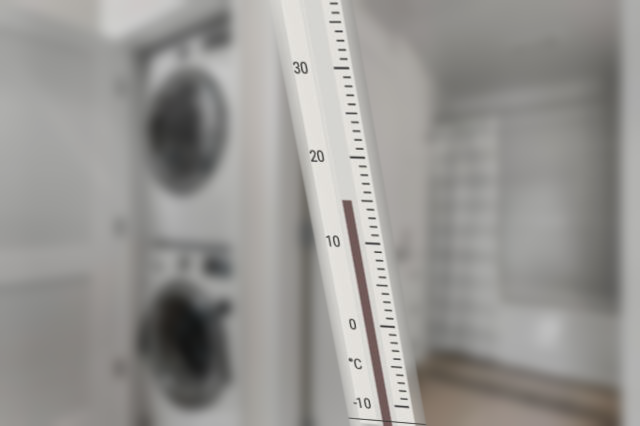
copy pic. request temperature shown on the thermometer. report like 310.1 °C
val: 15 °C
